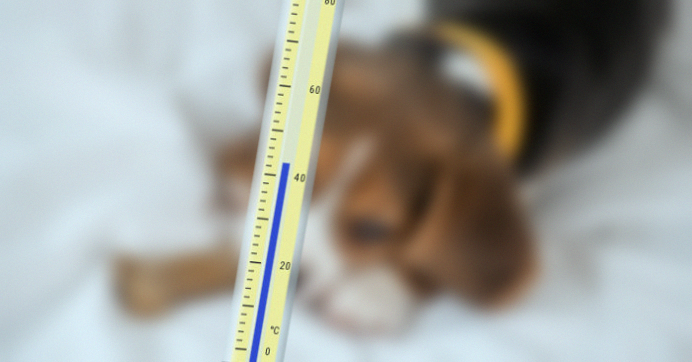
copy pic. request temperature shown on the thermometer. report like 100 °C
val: 43 °C
